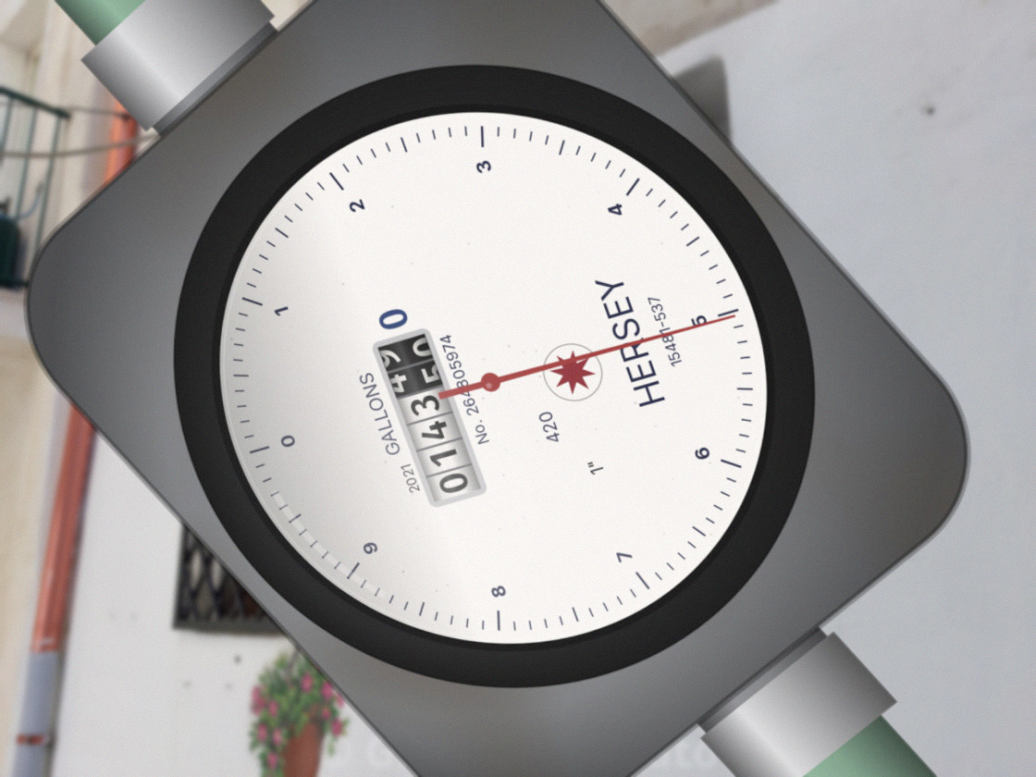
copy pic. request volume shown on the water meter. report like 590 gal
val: 143495.0 gal
